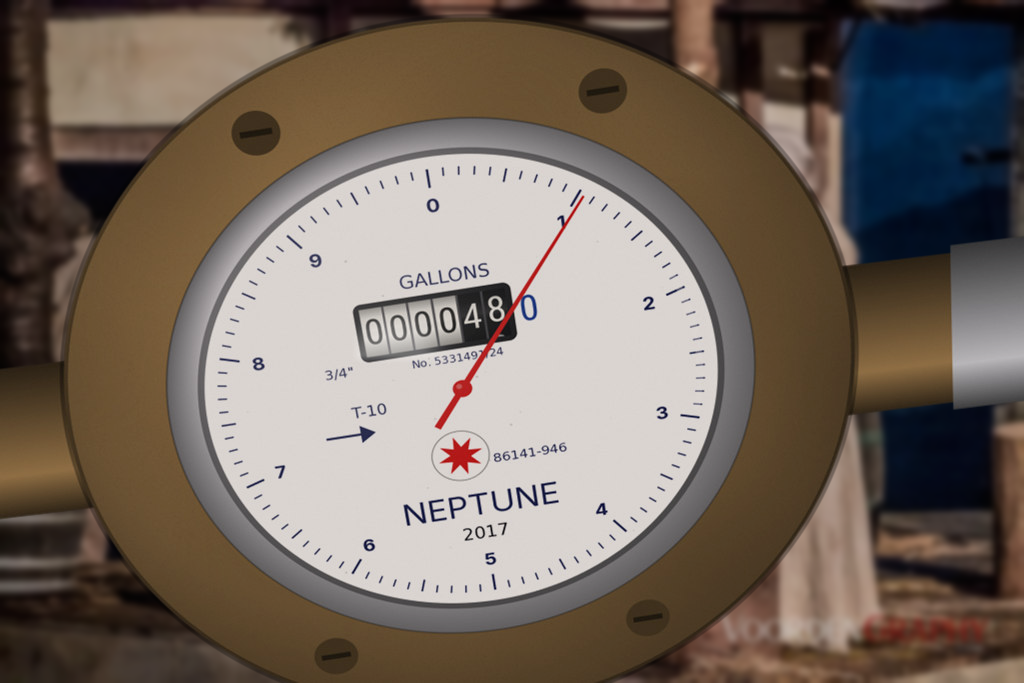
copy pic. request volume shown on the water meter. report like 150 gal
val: 481.0 gal
